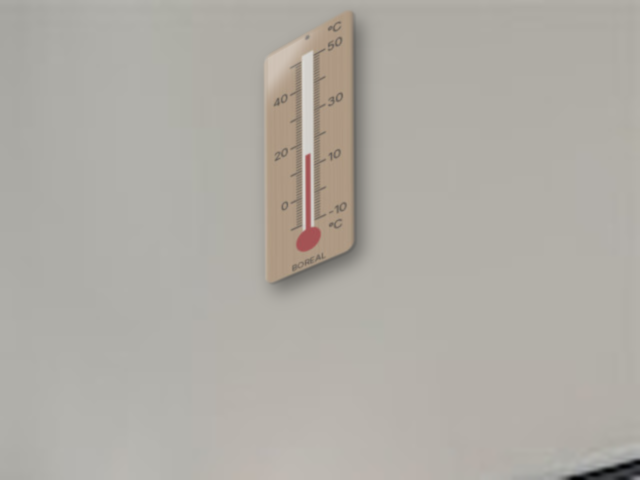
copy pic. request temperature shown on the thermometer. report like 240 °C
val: 15 °C
